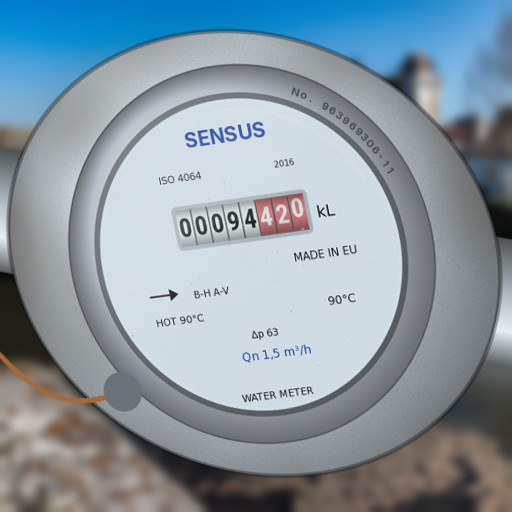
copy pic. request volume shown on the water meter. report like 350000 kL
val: 94.420 kL
